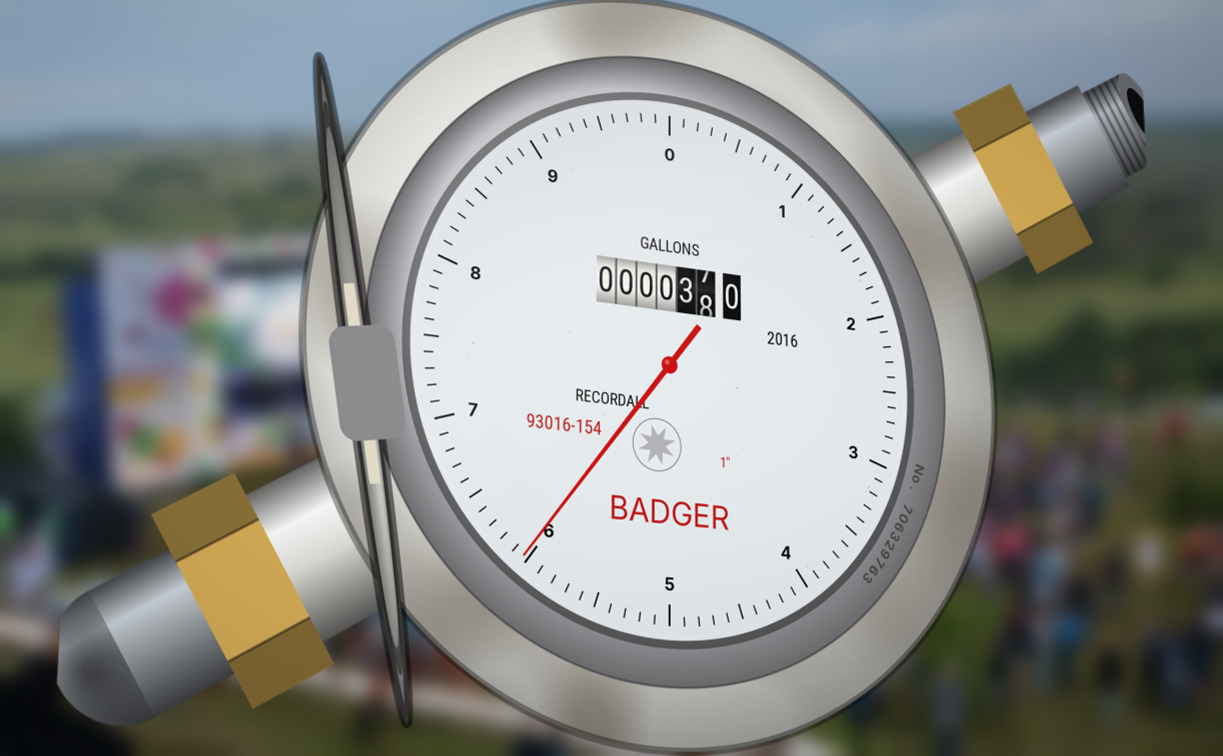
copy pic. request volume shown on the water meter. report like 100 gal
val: 376.0 gal
